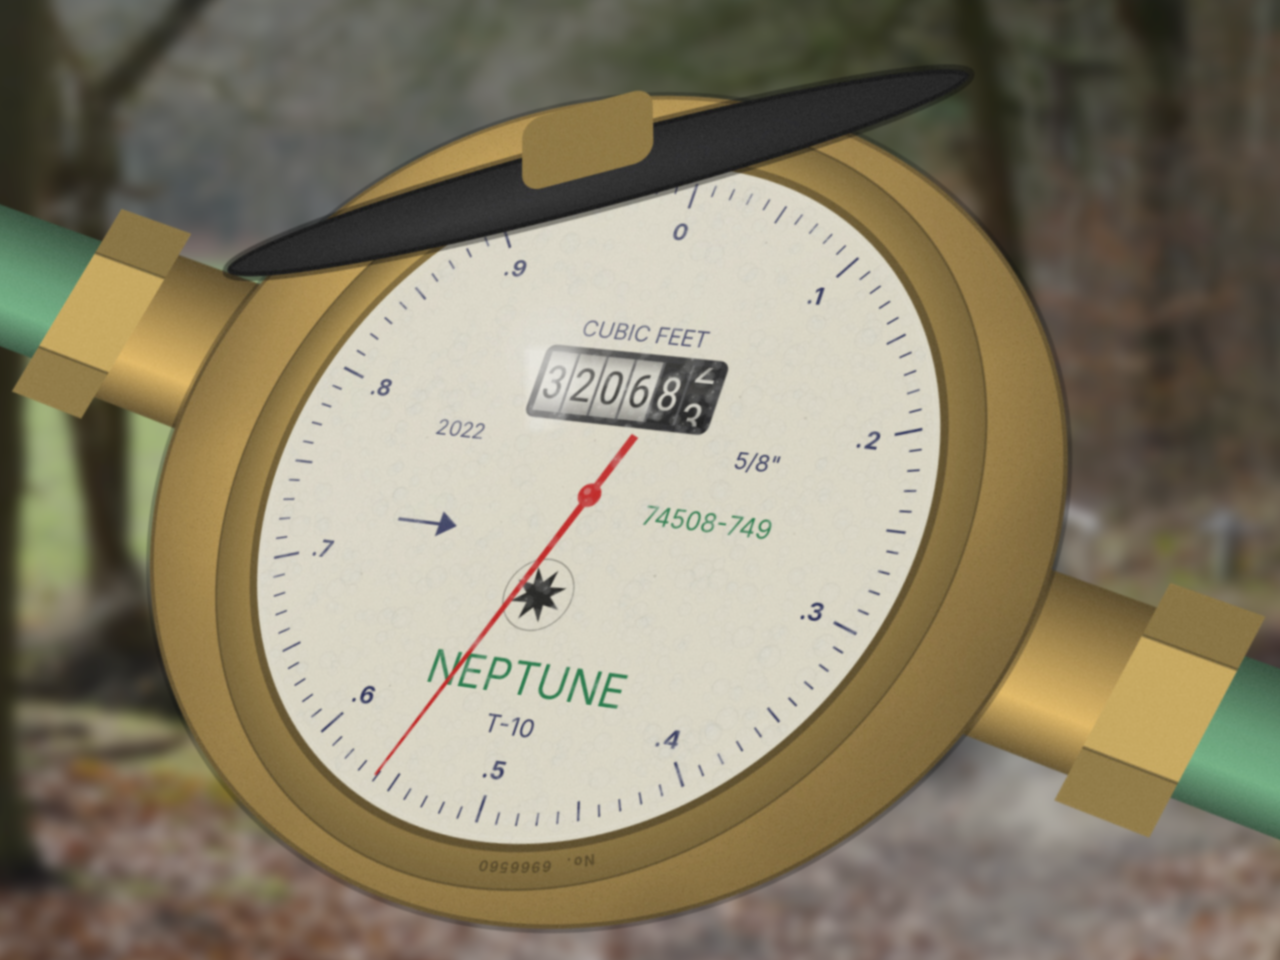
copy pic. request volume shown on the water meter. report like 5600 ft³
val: 320682.56 ft³
